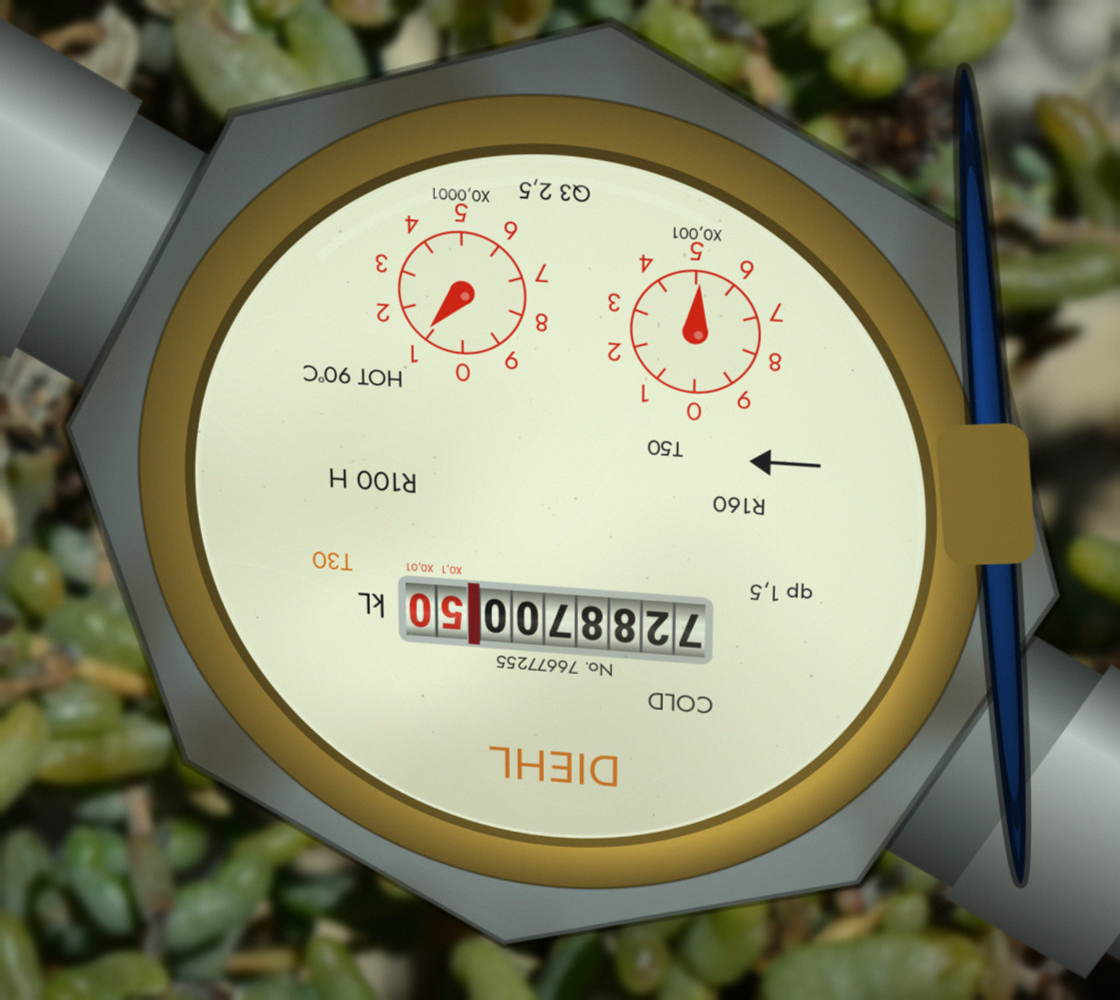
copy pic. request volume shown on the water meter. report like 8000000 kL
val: 7288700.5051 kL
